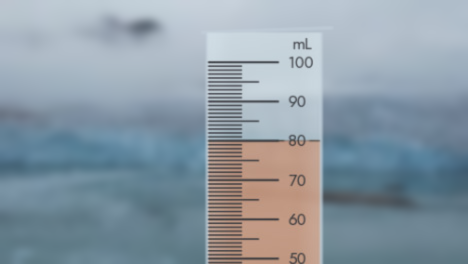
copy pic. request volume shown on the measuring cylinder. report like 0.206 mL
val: 80 mL
